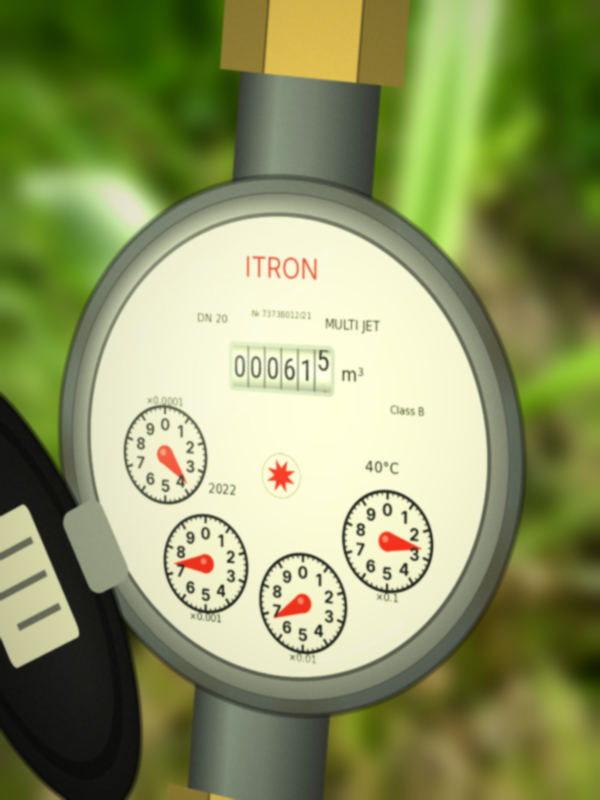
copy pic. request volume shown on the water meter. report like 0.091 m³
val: 615.2673 m³
